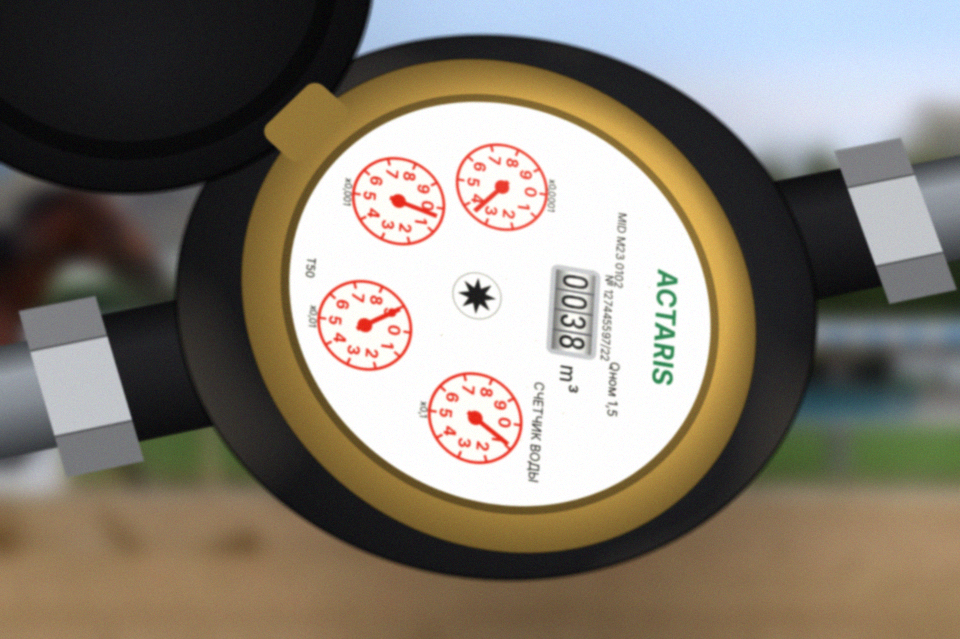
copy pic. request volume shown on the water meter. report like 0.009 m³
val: 38.0903 m³
